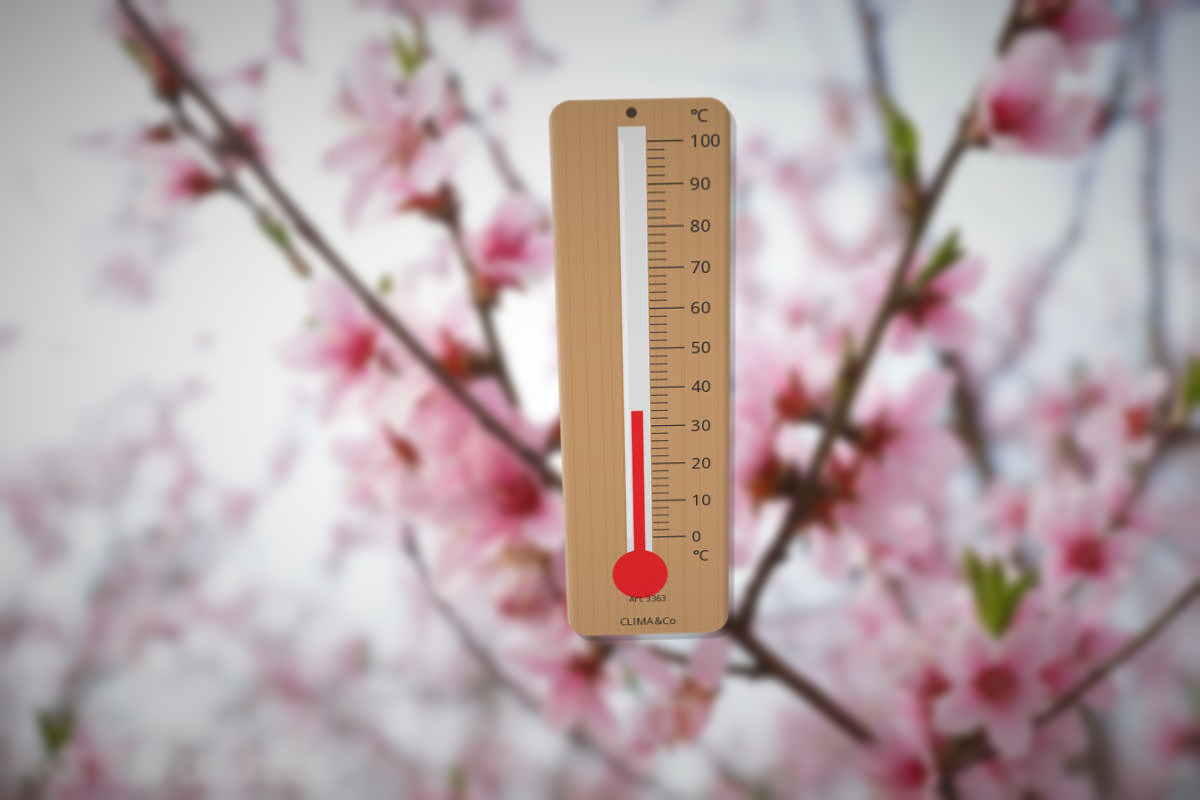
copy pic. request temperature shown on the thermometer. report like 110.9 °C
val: 34 °C
